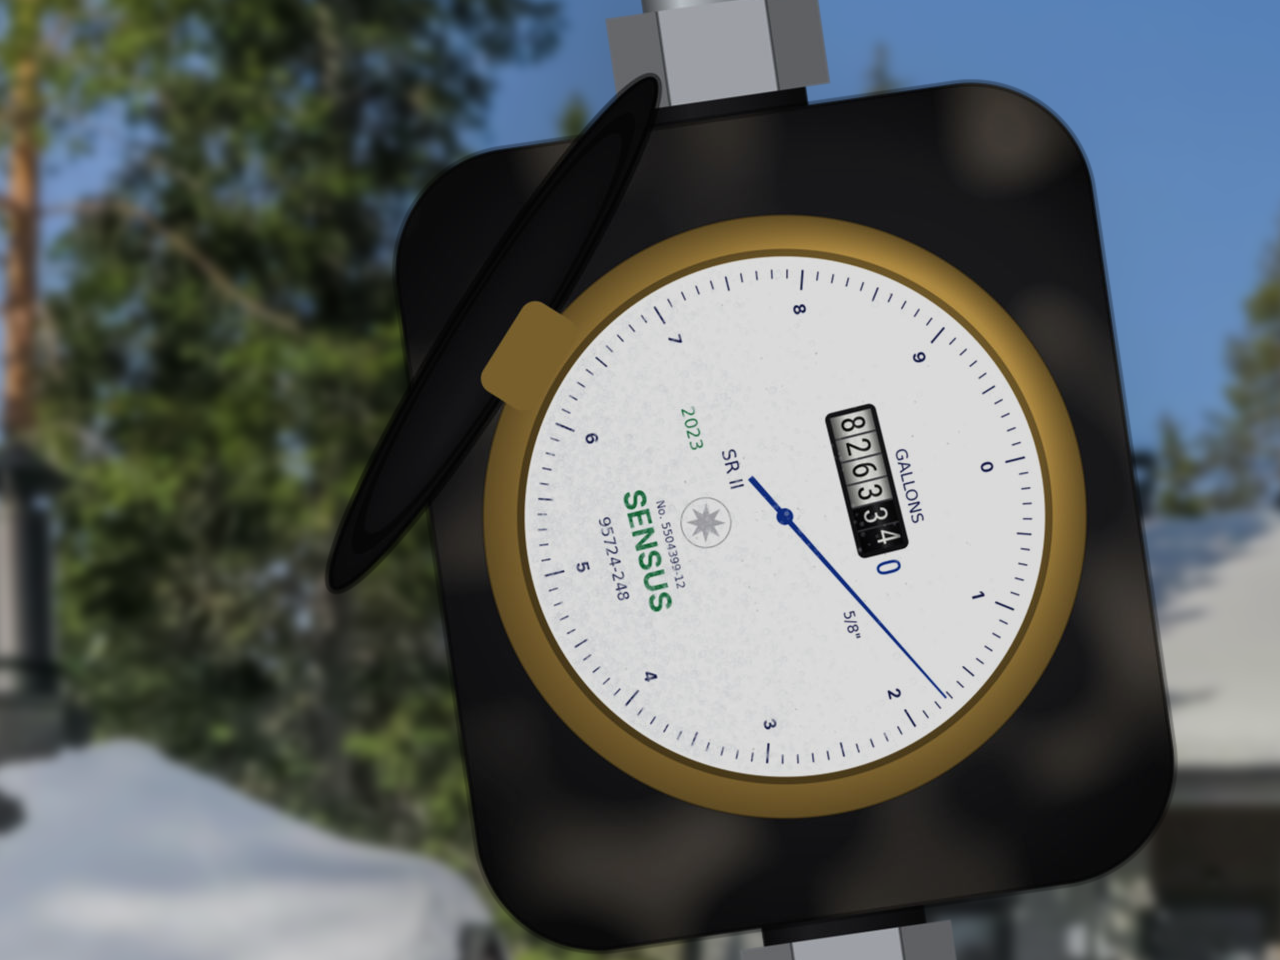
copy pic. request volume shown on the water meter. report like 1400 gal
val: 8263341.7 gal
